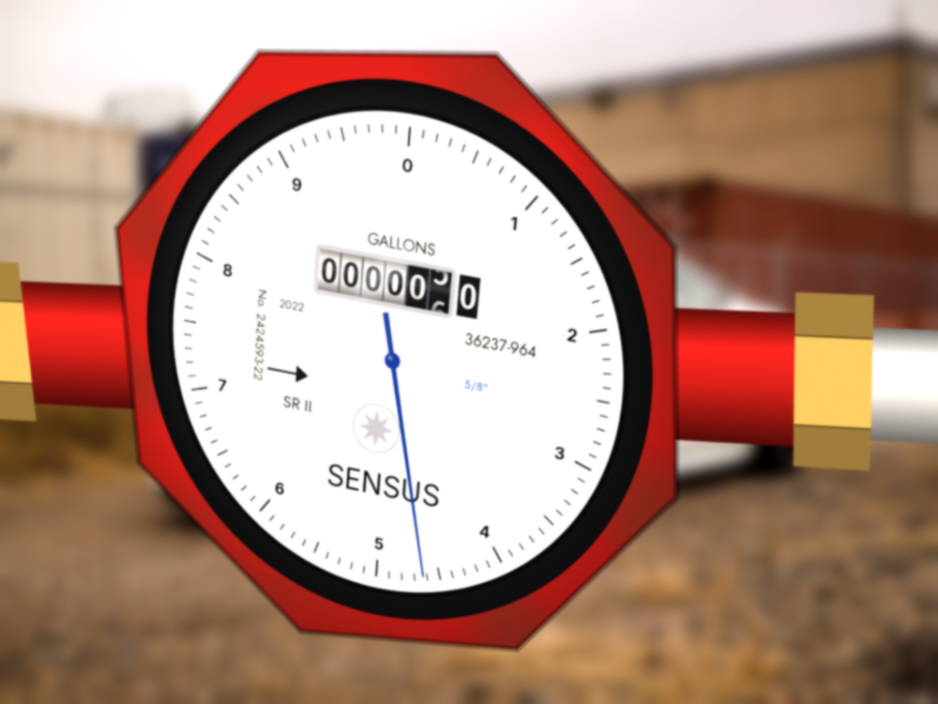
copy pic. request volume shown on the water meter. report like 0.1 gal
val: 54.6 gal
